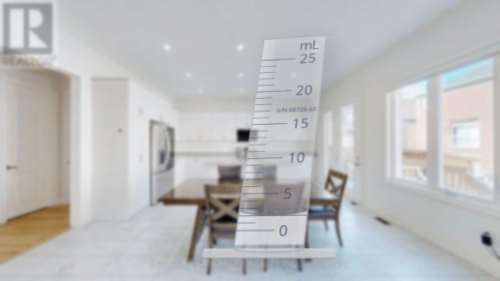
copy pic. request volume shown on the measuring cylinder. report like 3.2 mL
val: 2 mL
